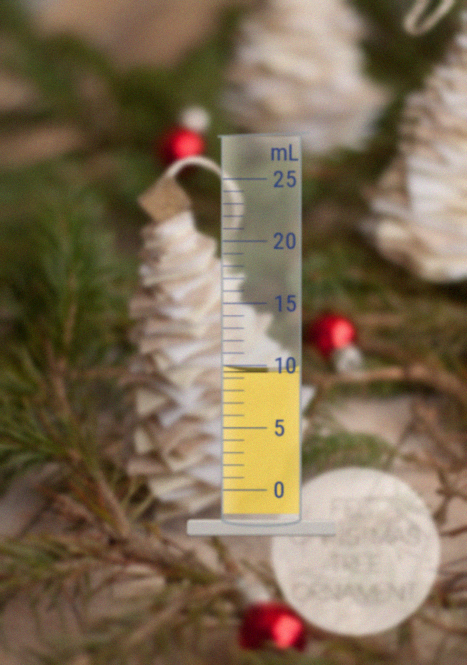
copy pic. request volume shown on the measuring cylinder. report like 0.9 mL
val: 9.5 mL
